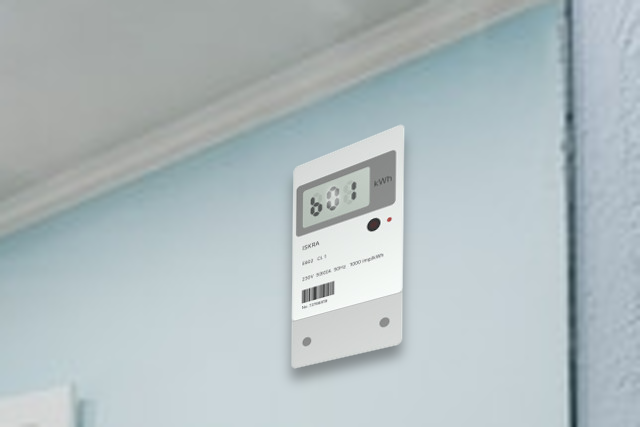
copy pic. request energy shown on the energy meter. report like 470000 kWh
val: 601 kWh
